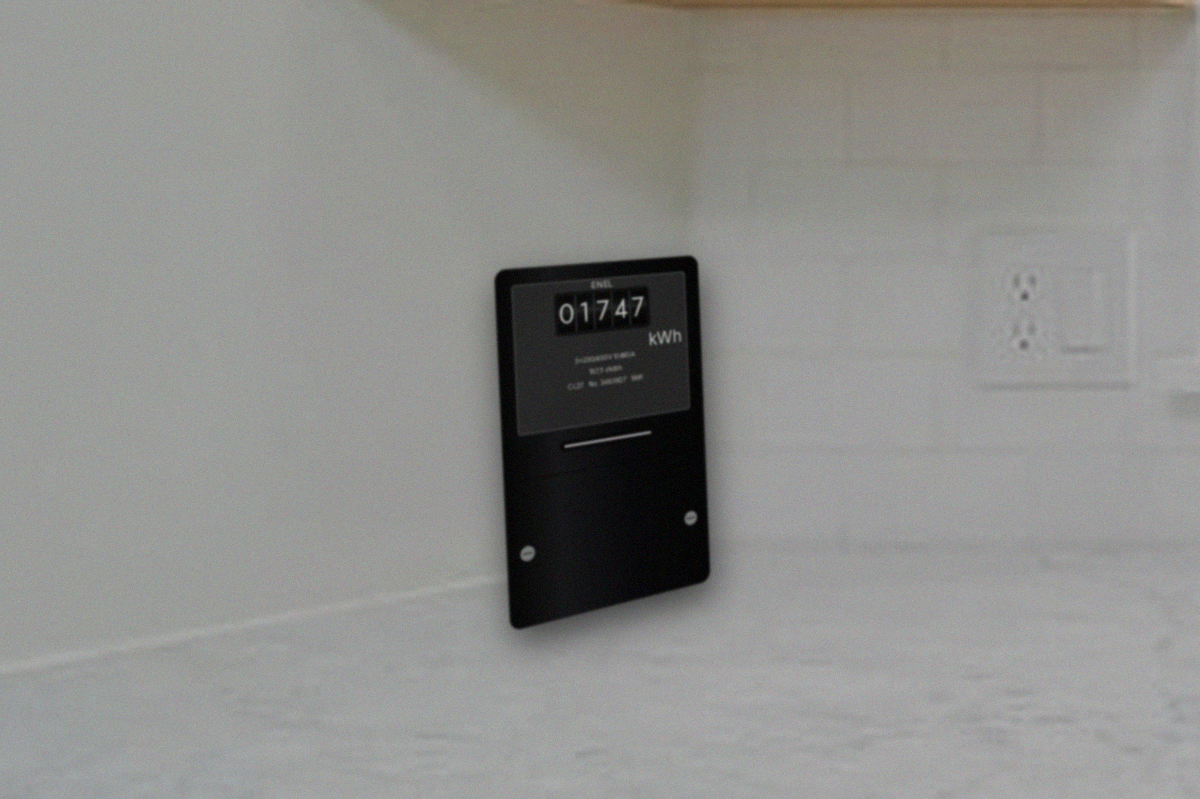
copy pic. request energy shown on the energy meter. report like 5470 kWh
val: 1747 kWh
